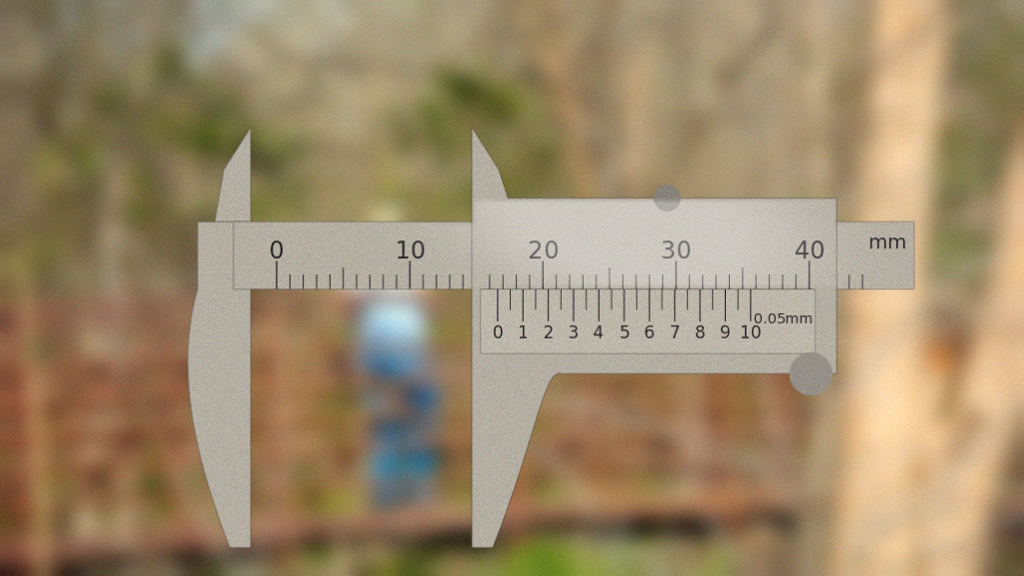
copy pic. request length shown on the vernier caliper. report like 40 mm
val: 16.6 mm
